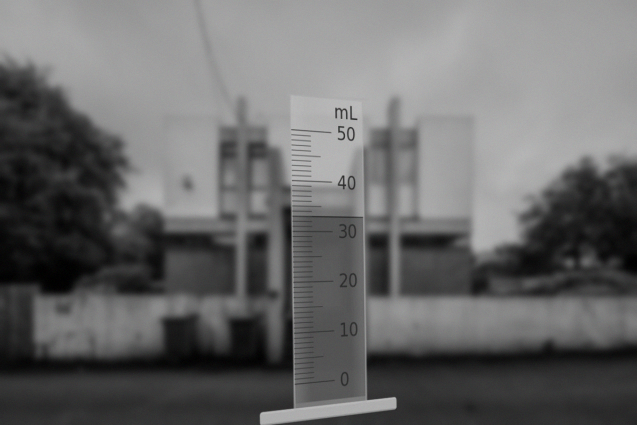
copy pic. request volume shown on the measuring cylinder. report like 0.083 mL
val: 33 mL
